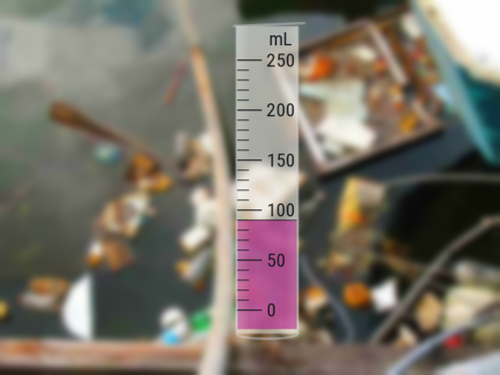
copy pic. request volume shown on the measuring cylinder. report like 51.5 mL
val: 90 mL
